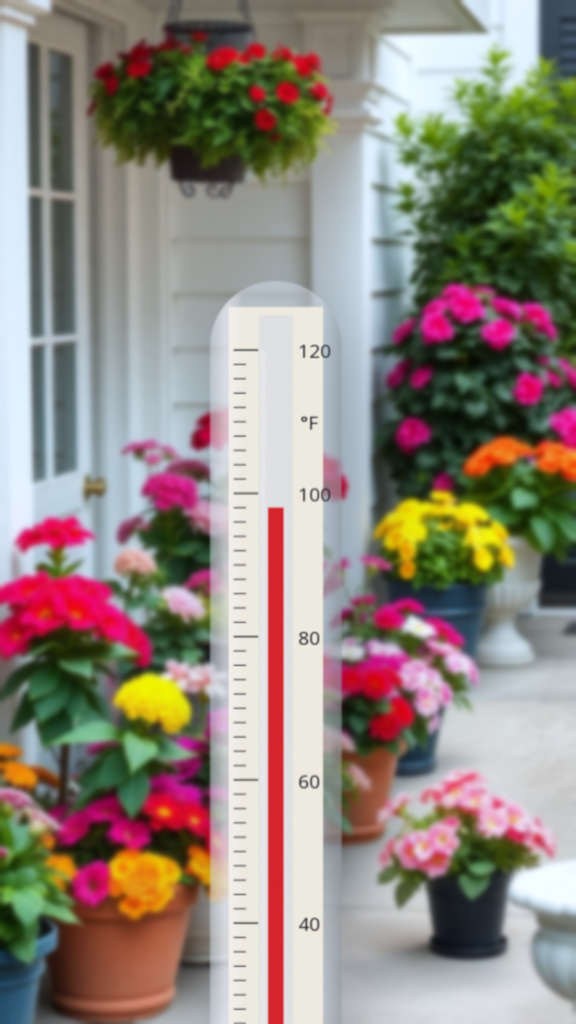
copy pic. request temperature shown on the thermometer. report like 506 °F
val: 98 °F
